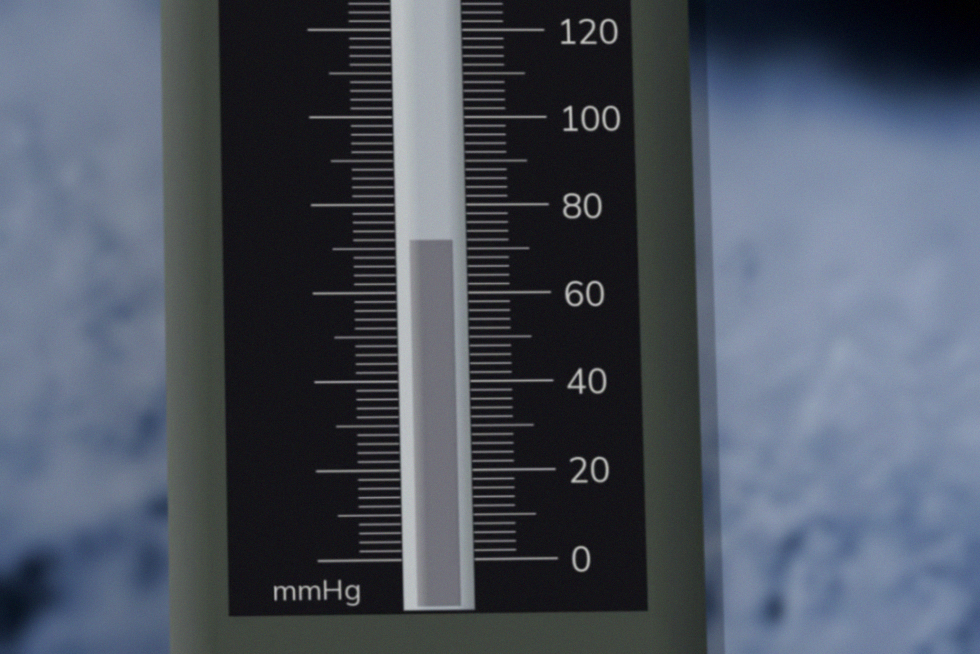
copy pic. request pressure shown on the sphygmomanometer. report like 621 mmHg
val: 72 mmHg
